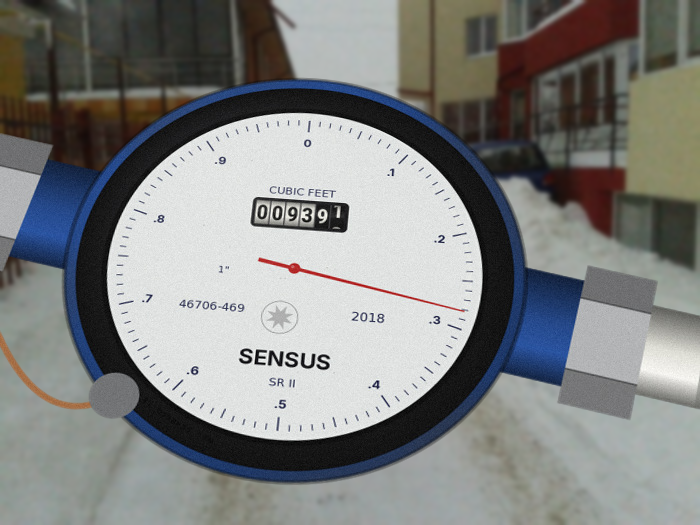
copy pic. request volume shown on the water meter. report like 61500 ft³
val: 9391.28 ft³
